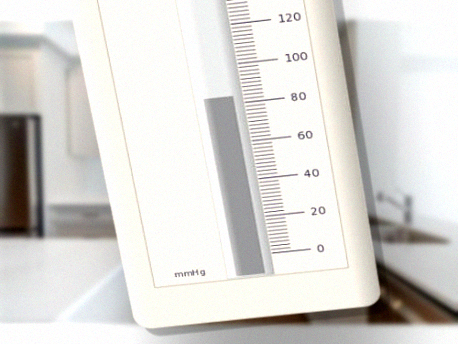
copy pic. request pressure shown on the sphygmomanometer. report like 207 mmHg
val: 84 mmHg
